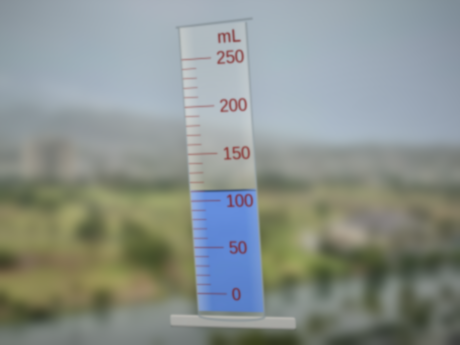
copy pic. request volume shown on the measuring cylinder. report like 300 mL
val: 110 mL
